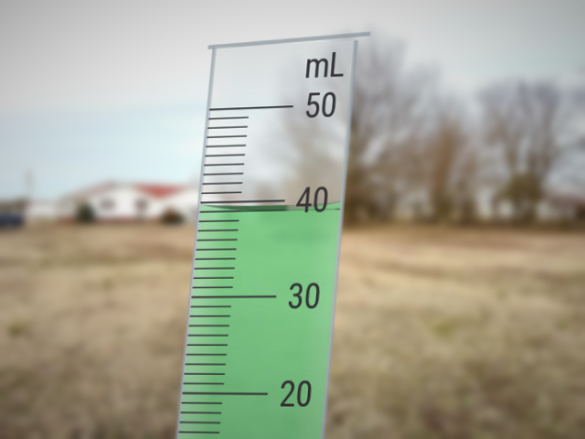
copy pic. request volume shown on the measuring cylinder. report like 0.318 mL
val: 39 mL
